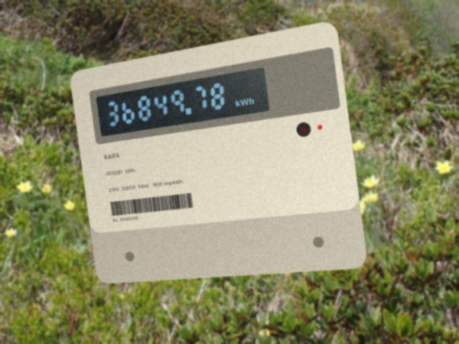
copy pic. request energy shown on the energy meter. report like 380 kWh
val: 36849.78 kWh
